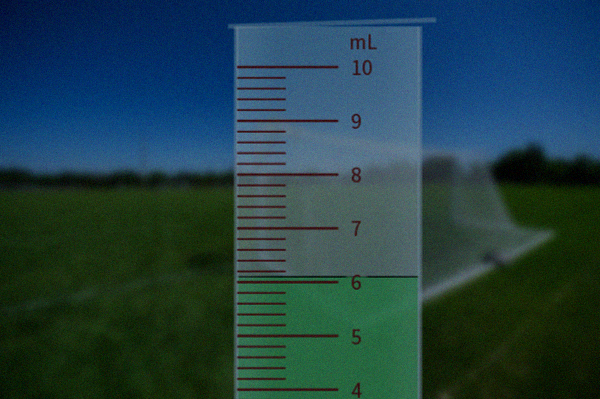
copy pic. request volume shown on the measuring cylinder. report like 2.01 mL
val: 6.1 mL
